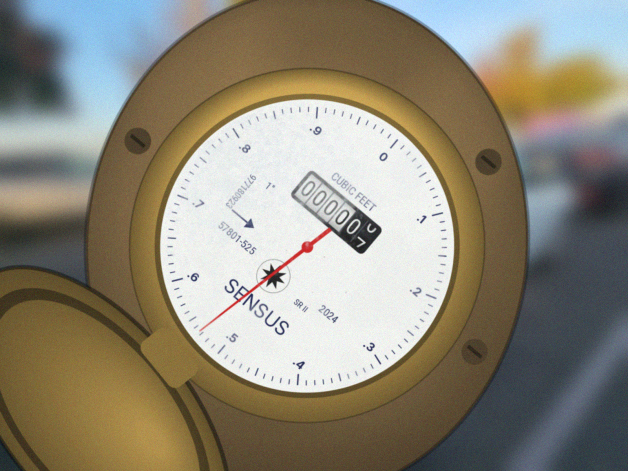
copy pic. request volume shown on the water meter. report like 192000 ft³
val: 6.53 ft³
